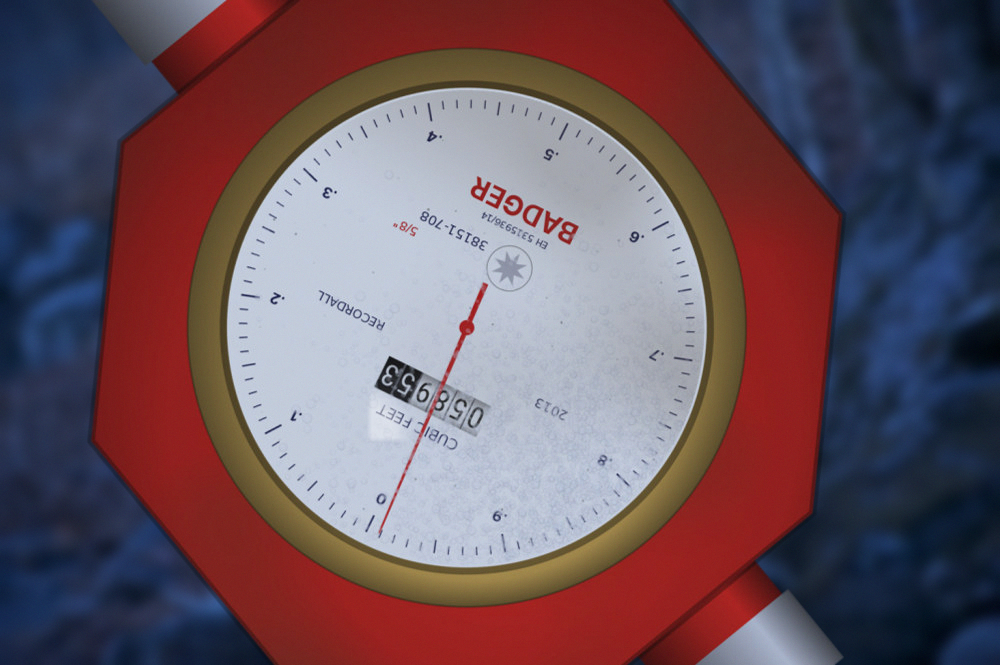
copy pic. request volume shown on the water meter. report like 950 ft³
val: 58952.99 ft³
